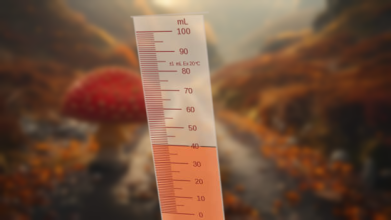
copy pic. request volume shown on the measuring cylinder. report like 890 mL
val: 40 mL
